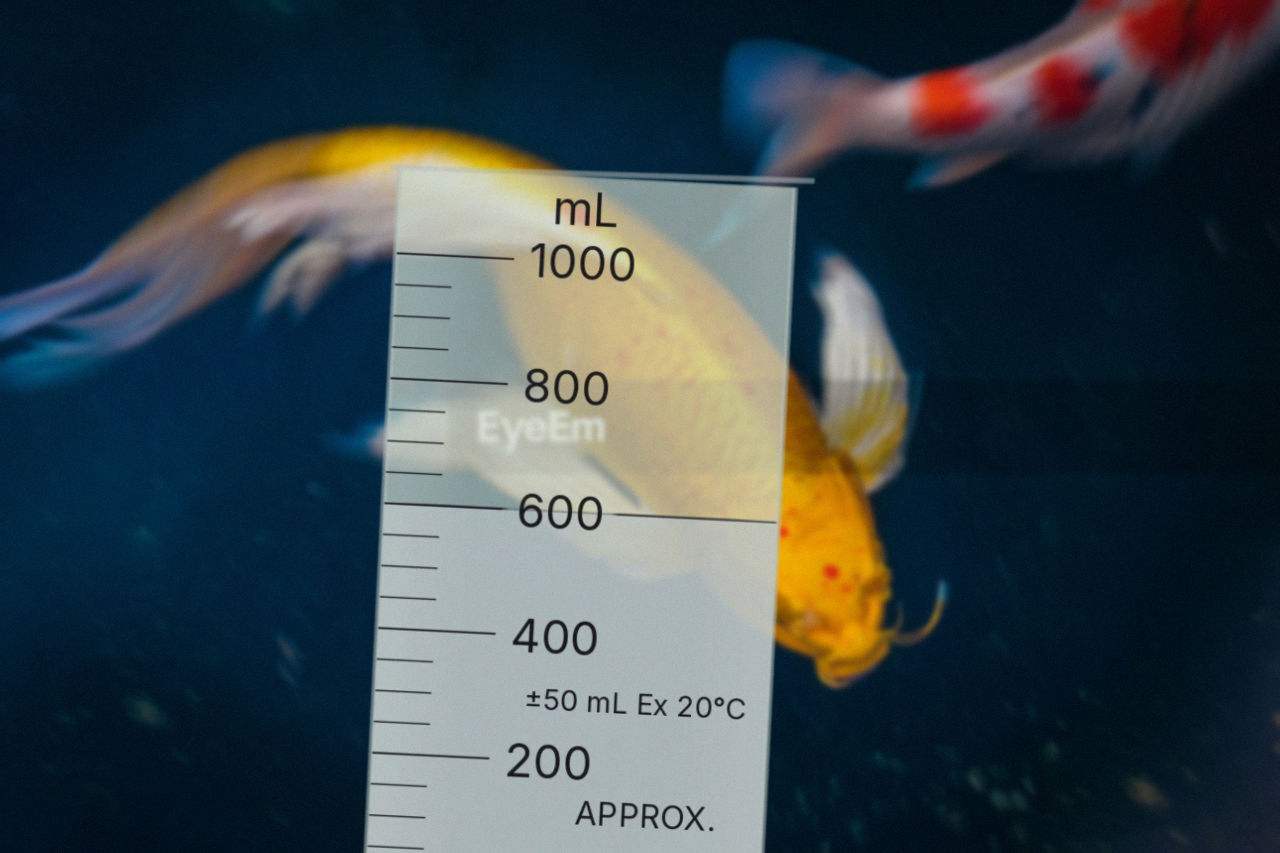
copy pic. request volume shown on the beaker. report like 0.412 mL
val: 600 mL
